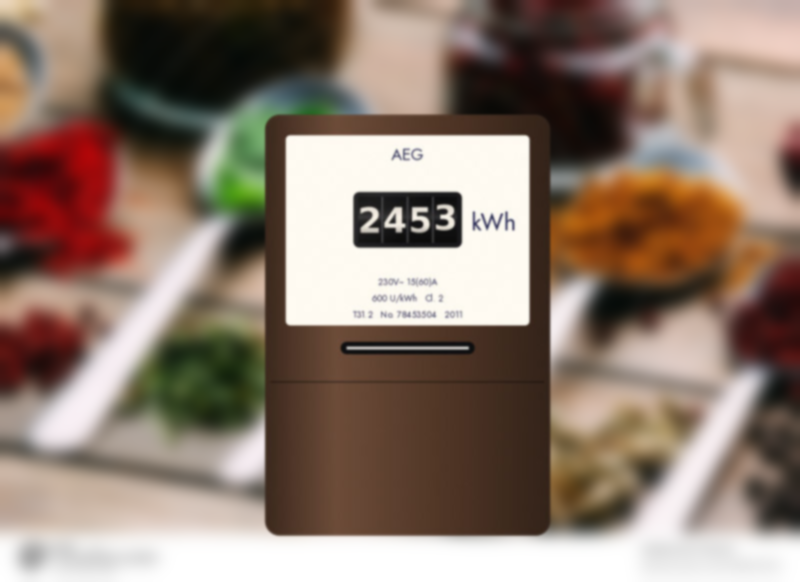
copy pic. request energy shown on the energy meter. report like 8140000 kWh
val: 2453 kWh
